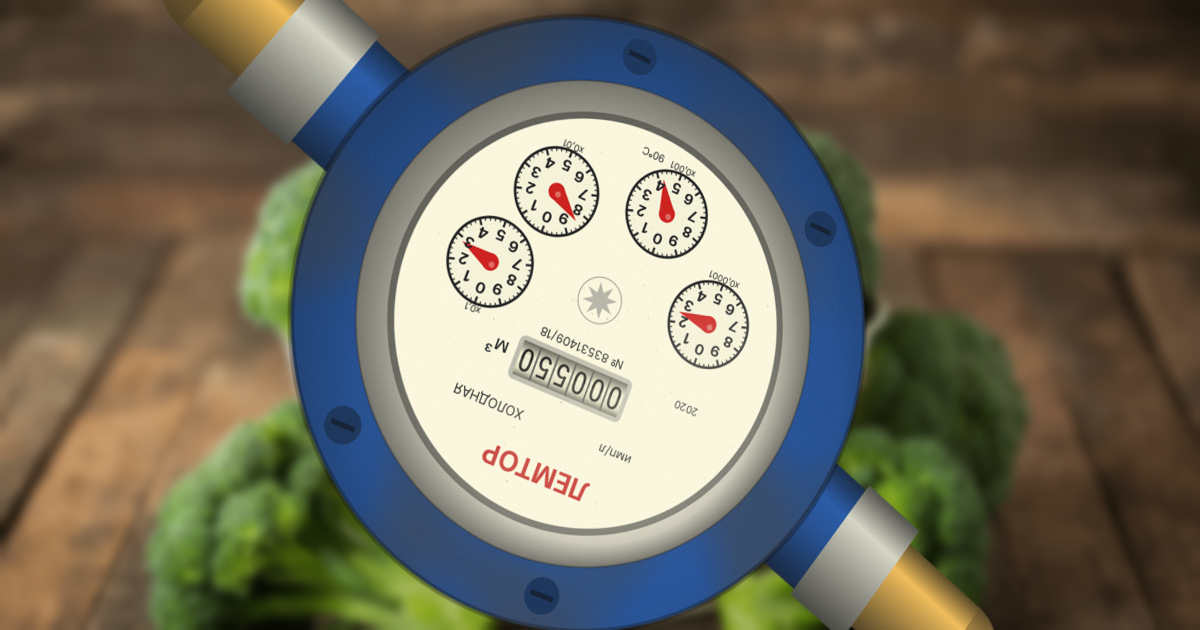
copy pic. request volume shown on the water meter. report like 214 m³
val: 550.2842 m³
